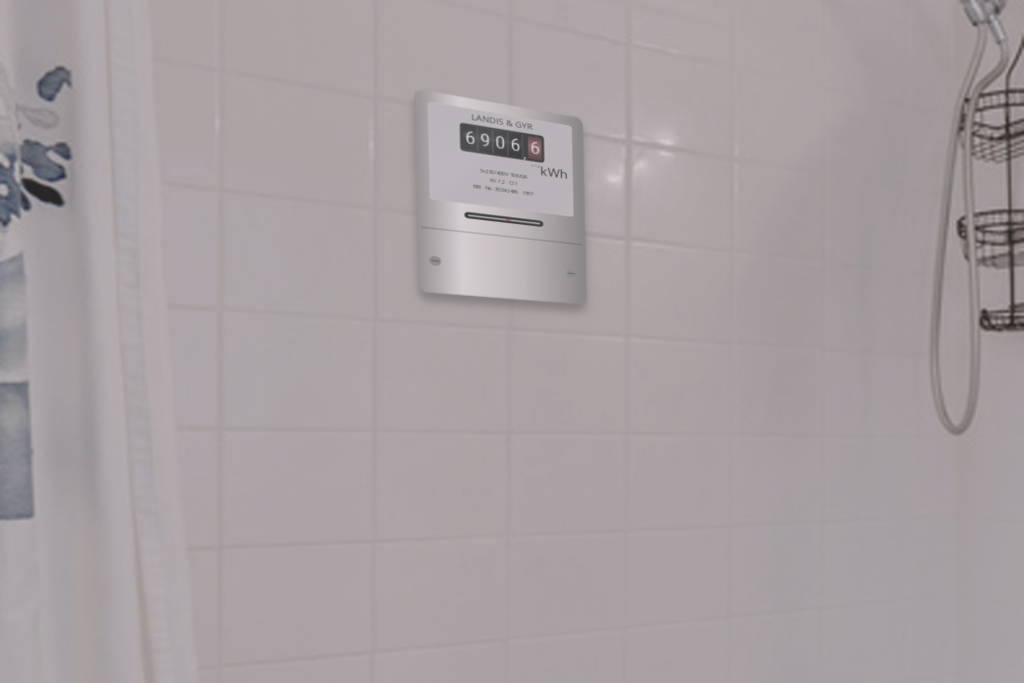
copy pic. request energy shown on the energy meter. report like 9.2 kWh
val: 6906.6 kWh
